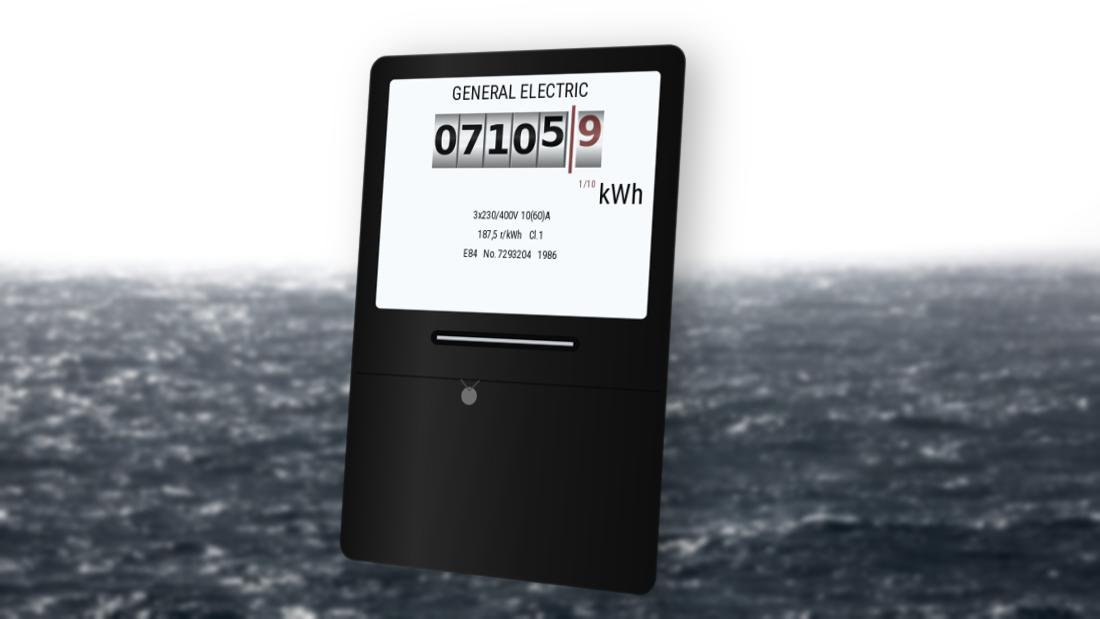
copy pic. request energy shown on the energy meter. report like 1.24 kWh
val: 7105.9 kWh
